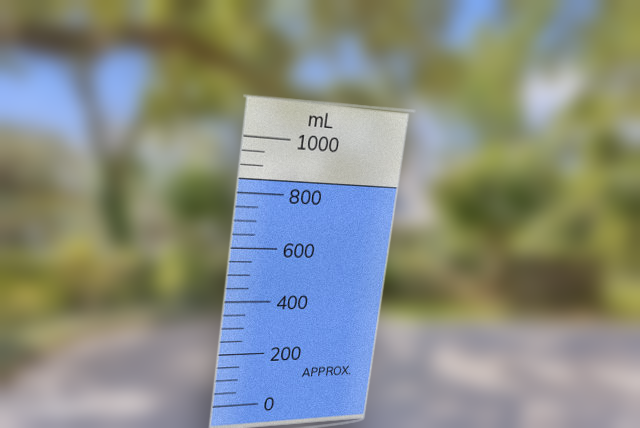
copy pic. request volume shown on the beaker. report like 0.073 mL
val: 850 mL
